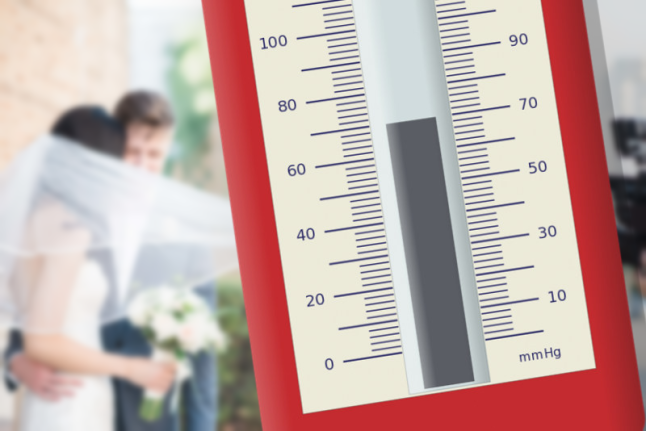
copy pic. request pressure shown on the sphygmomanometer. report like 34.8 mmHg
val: 70 mmHg
